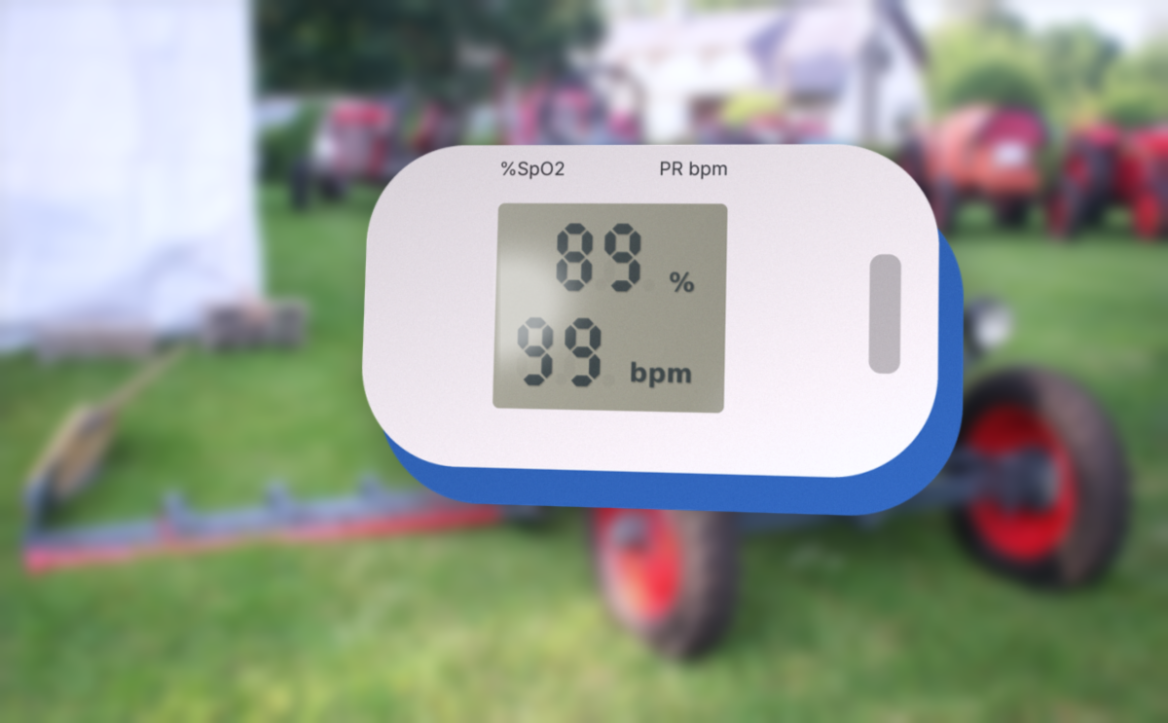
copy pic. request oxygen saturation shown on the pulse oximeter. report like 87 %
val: 89 %
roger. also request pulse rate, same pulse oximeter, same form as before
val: 99 bpm
